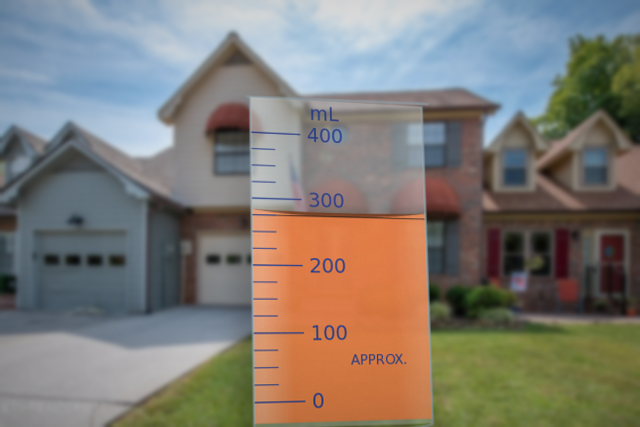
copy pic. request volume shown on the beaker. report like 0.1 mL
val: 275 mL
